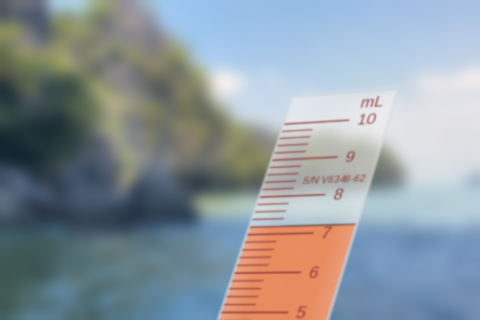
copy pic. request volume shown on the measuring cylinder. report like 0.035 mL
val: 7.2 mL
